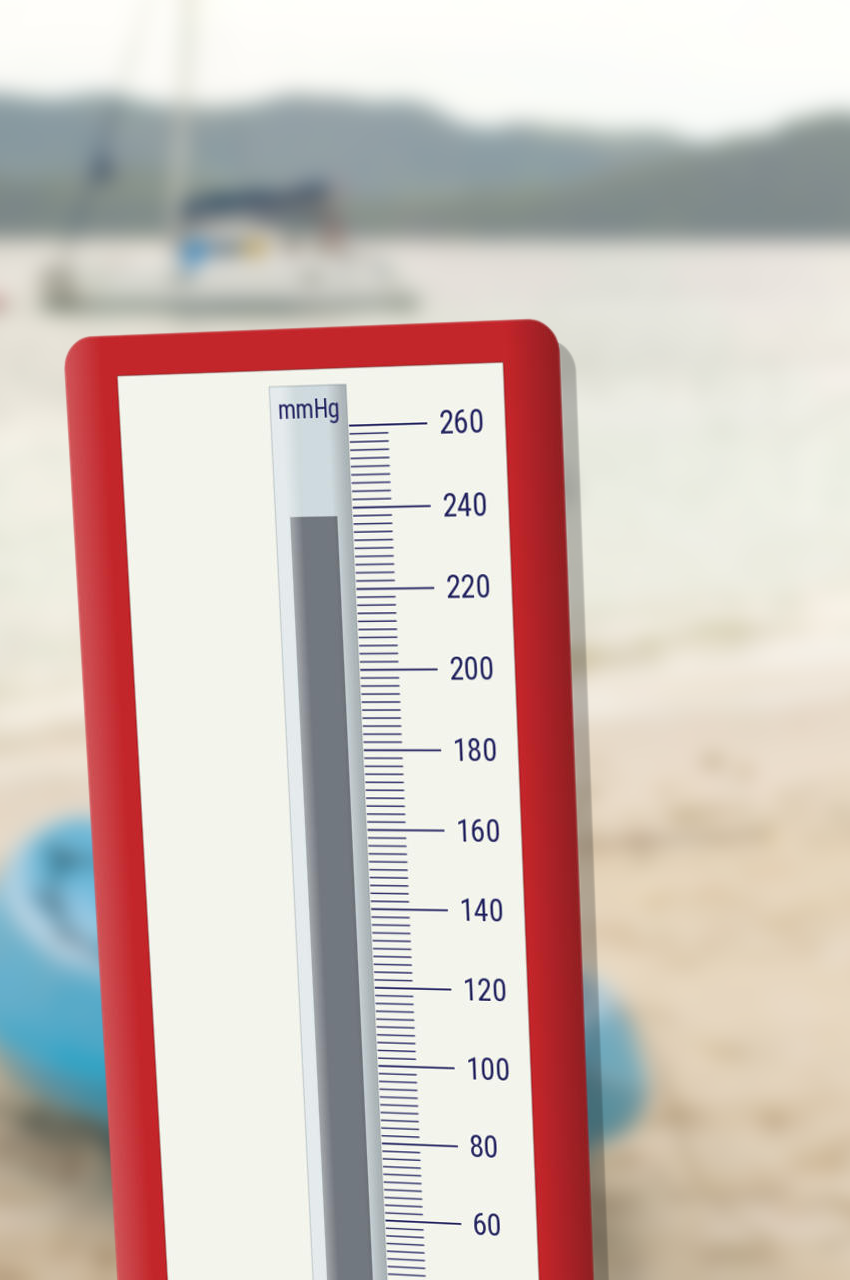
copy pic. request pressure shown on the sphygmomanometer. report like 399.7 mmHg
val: 238 mmHg
